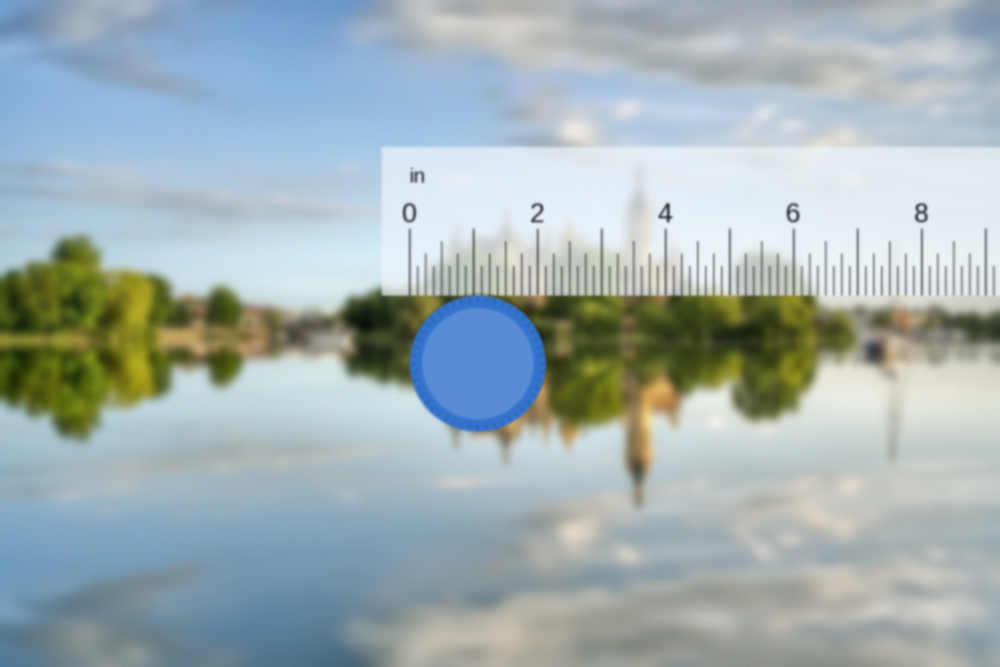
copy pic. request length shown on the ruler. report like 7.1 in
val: 2.125 in
